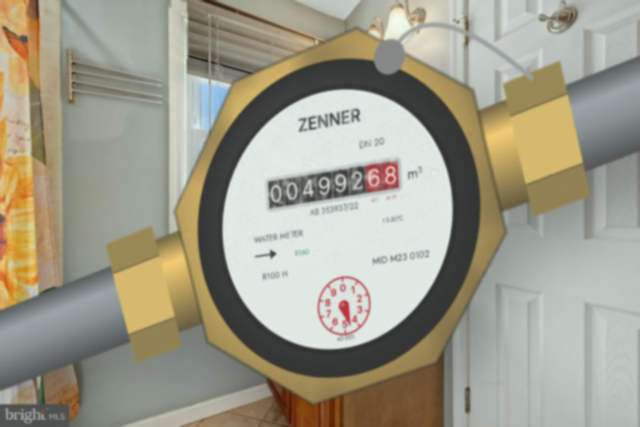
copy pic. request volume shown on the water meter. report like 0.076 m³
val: 4992.684 m³
